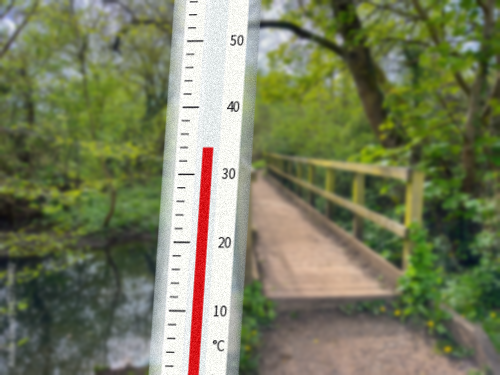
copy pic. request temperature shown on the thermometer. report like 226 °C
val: 34 °C
